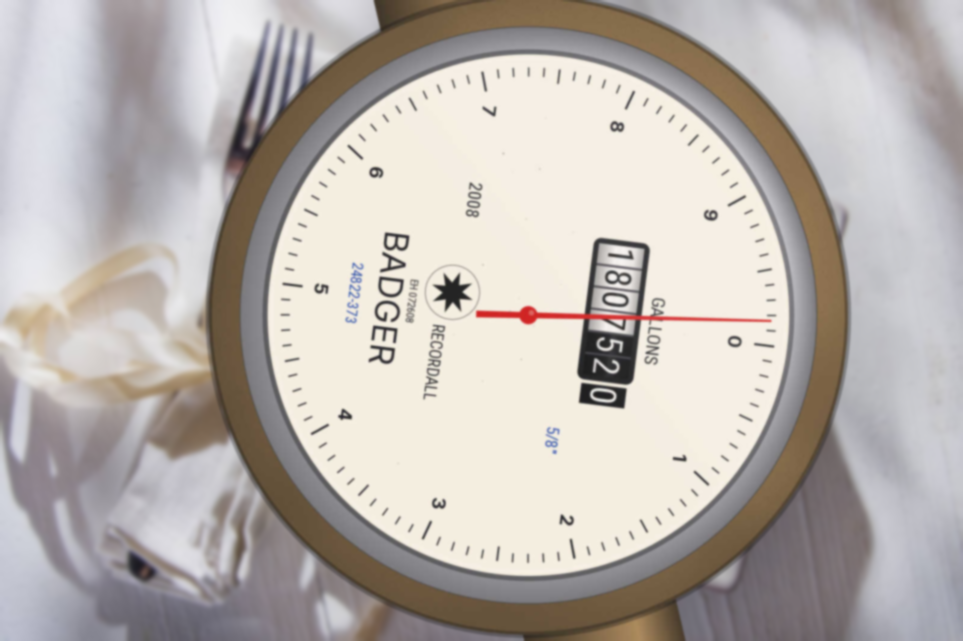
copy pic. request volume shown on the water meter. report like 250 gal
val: 1807519.8 gal
